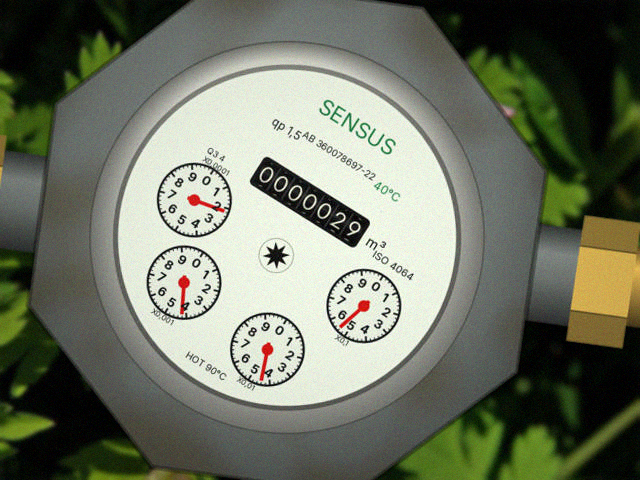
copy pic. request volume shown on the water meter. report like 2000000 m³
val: 29.5442 m³
